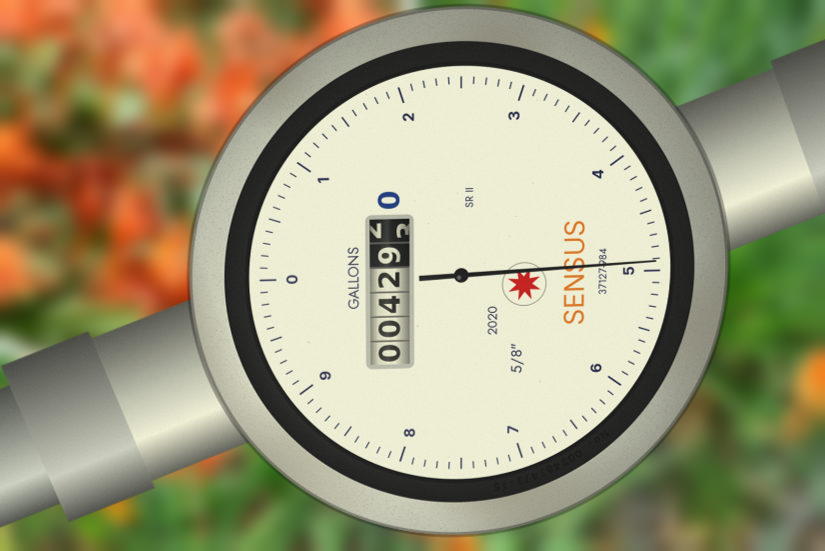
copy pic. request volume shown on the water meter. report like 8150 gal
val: 42924.9 gal
